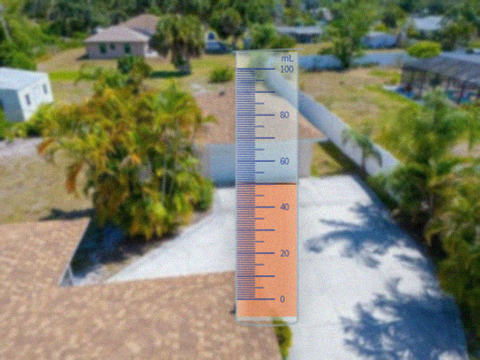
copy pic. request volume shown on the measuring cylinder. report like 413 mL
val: 50 mL
